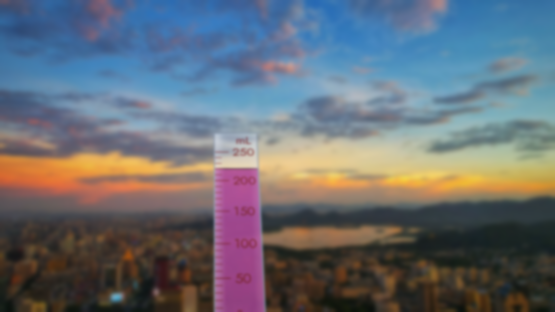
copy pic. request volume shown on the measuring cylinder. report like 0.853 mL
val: 220 mL
